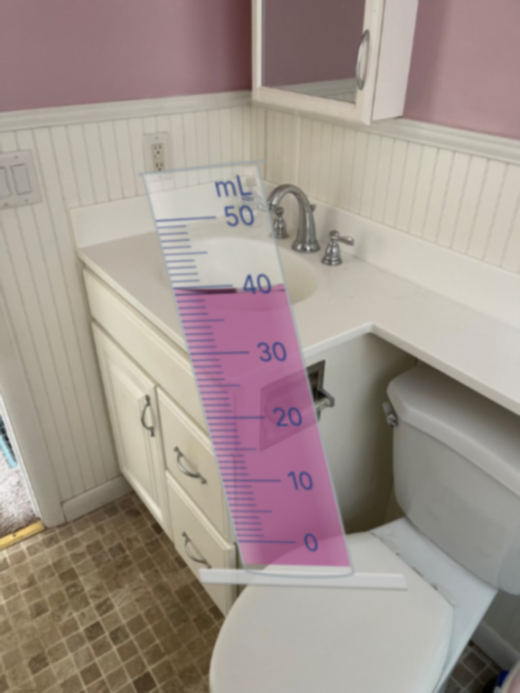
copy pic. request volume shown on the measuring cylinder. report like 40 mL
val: 39 mL
